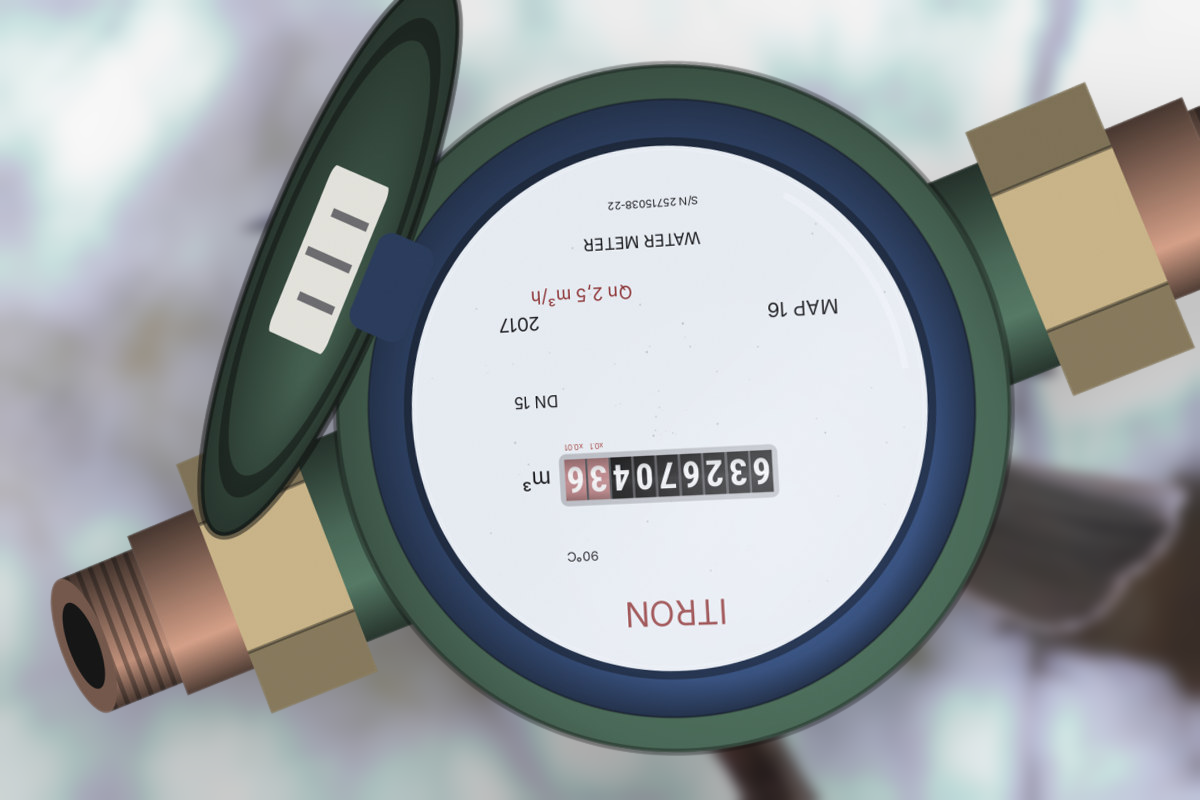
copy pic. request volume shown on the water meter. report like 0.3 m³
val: 6326704.36 m³
